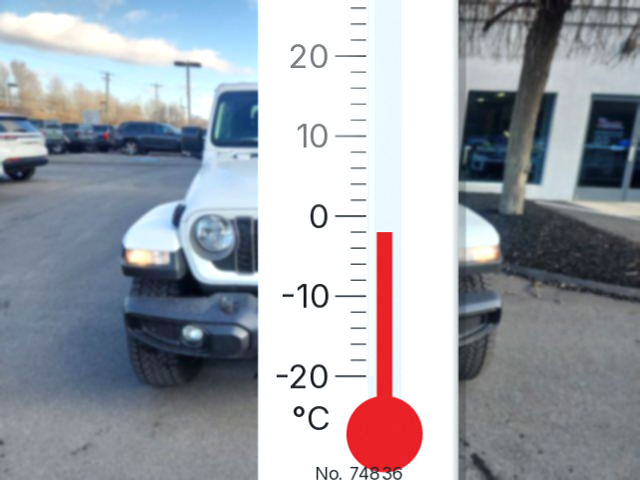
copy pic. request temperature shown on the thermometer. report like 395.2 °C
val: -2 °C
